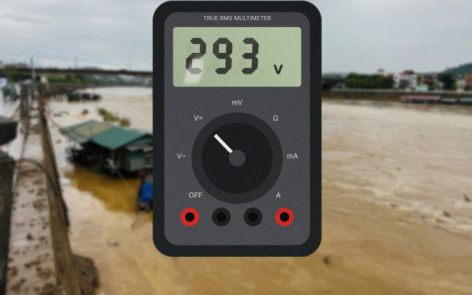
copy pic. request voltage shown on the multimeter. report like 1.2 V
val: 293 V
